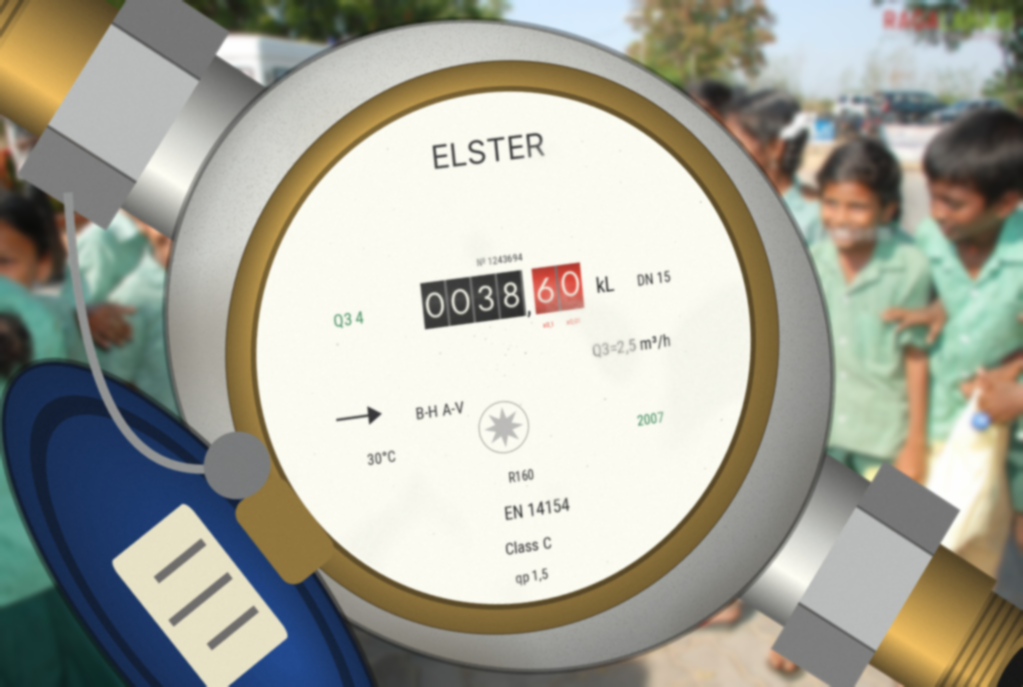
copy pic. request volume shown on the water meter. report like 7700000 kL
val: 38.60 kL
